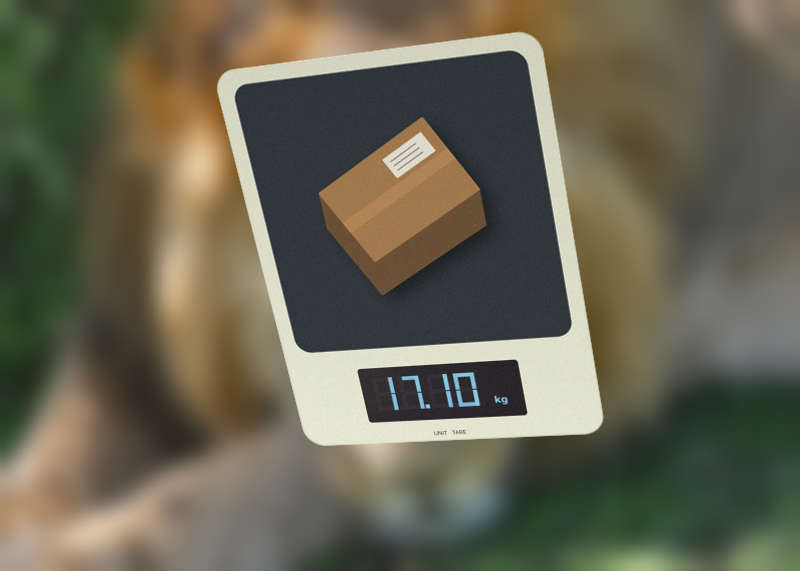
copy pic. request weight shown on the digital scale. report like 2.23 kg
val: 17.10 kg
